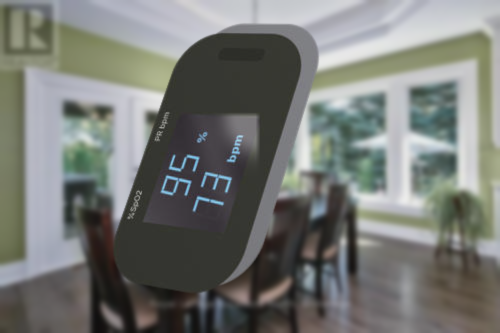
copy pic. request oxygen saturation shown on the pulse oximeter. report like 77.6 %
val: 95 %
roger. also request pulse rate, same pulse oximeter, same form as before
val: 73 bpm
